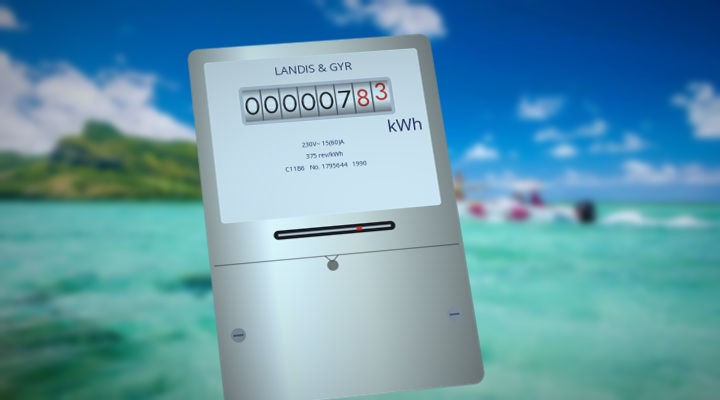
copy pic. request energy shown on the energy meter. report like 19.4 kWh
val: 7.83 kWh
